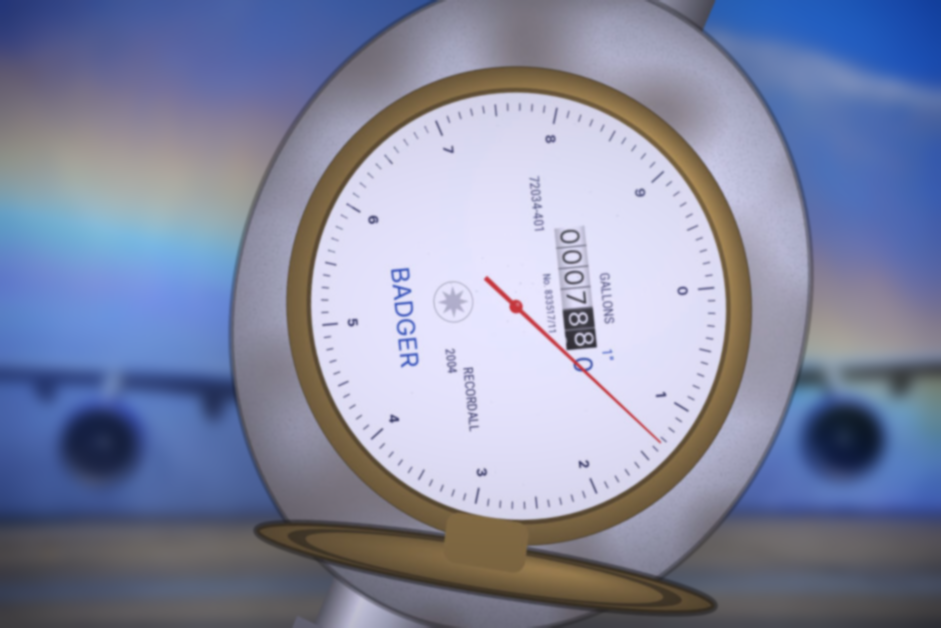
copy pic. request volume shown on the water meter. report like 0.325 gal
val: 7881.3 gal
